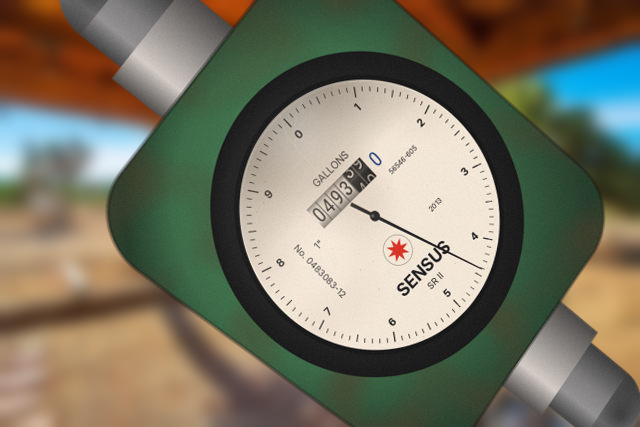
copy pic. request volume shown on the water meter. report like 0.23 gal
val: 493394.4 gal
